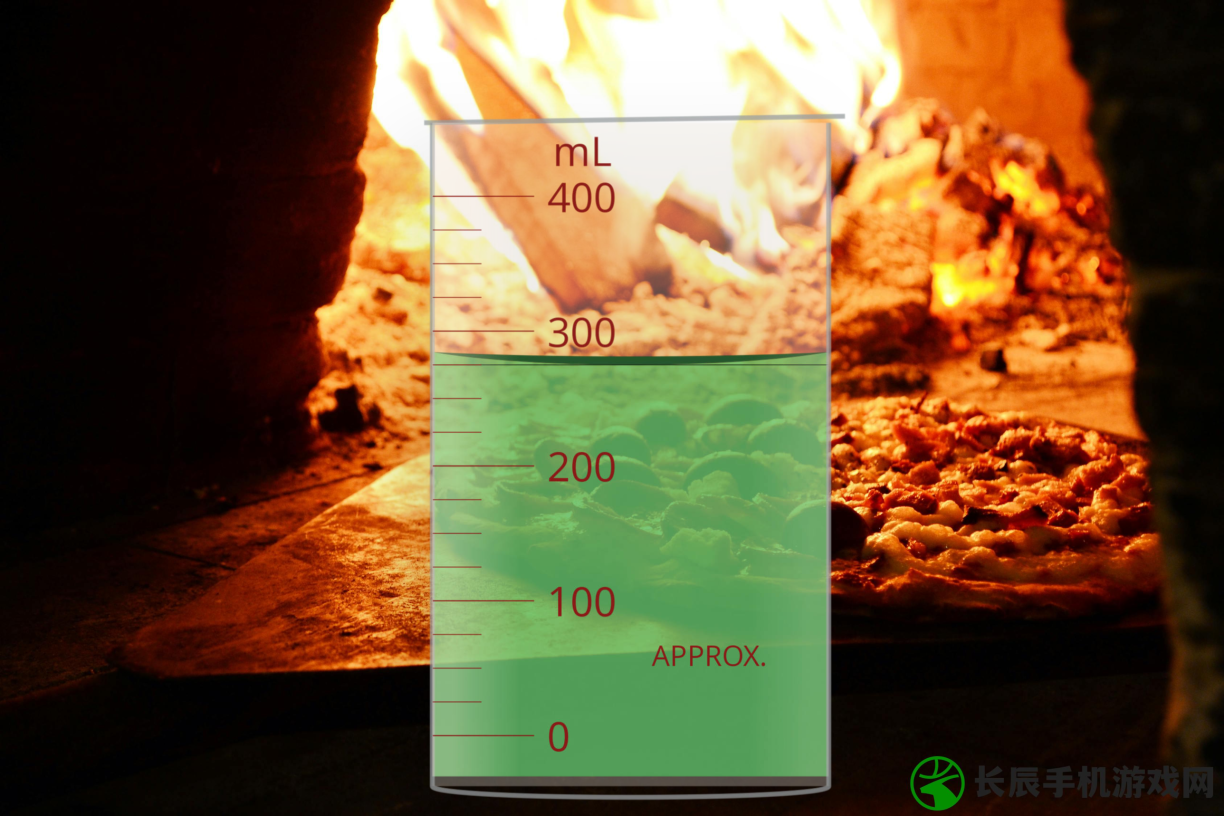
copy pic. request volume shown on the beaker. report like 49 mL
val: 275 mL
